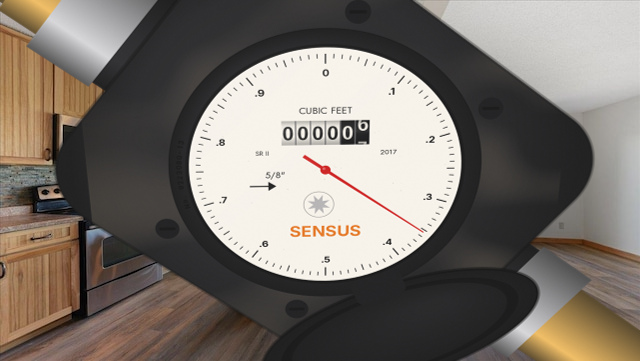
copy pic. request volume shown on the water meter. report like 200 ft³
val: 6.35 ft³
